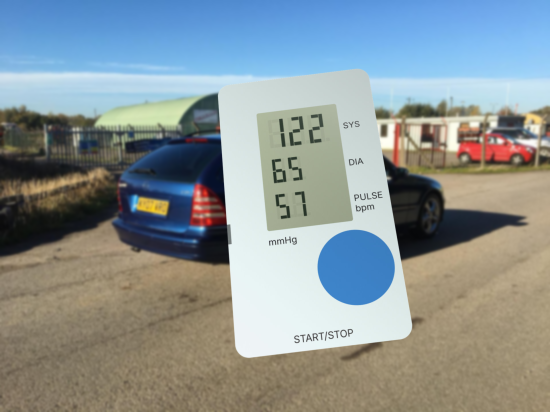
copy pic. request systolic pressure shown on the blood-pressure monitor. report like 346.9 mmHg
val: 122 mmHg
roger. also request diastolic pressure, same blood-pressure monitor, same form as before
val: 65 mmHg
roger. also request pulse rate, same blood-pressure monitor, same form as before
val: 57 bpm
